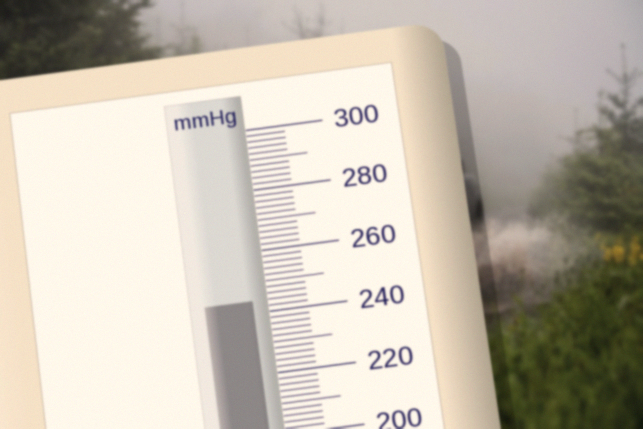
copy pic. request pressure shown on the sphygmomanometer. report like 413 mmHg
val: 244 mmHg
